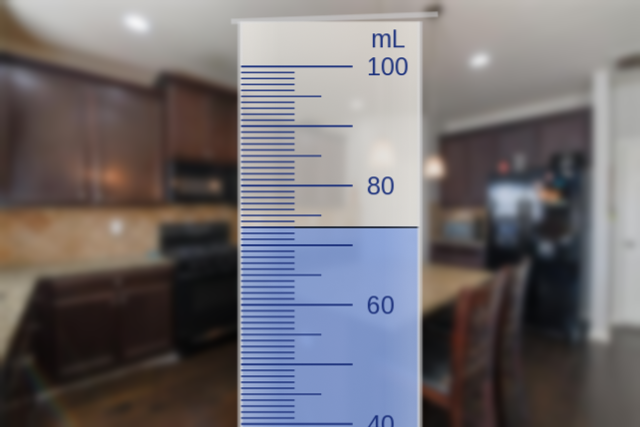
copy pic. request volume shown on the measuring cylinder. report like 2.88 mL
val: 73 mL
